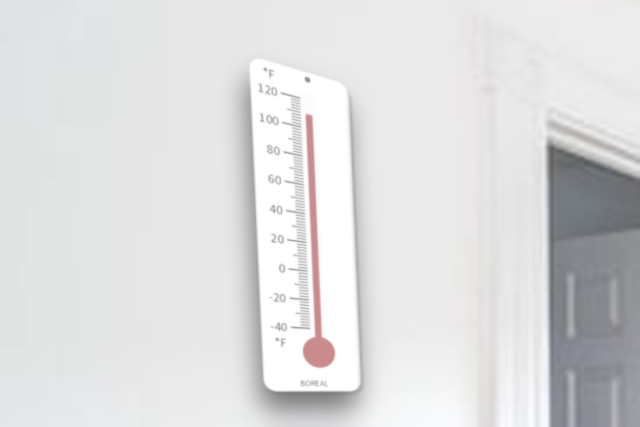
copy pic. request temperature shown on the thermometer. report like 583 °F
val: 110 °F
